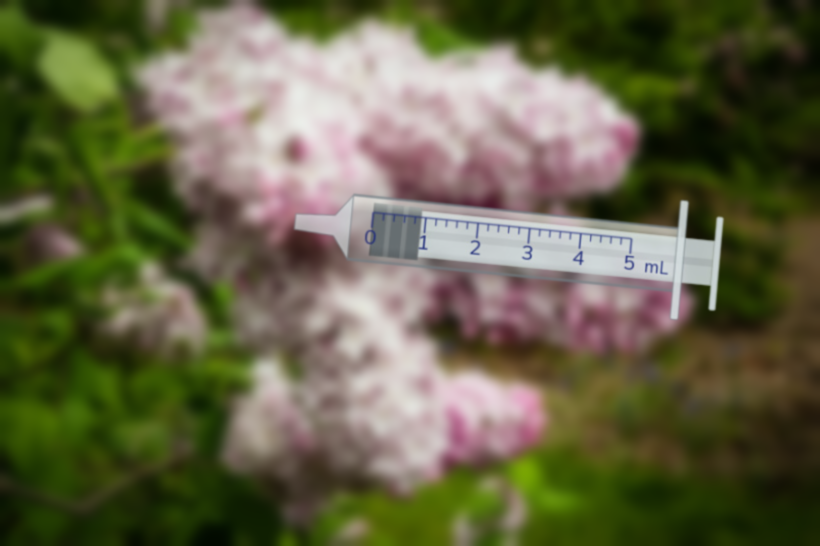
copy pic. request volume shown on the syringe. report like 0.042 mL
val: 0 mL
